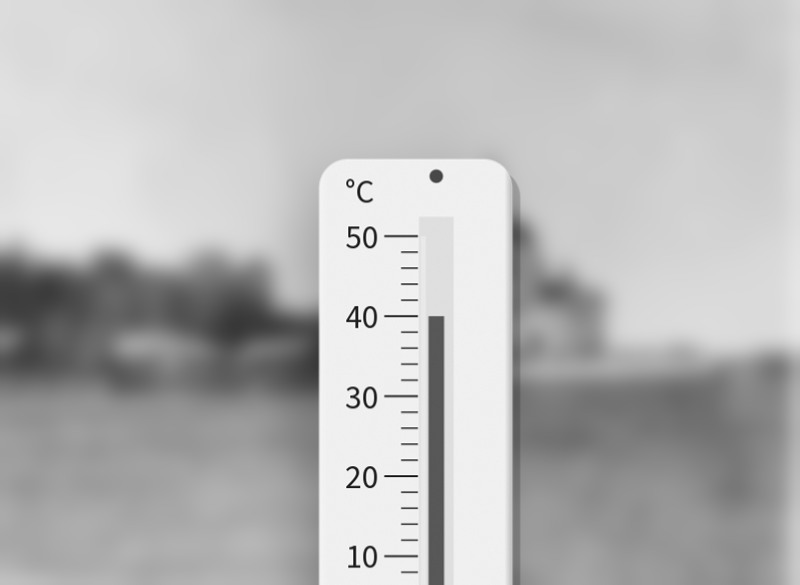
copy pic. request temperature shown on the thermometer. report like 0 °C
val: 40 °C
